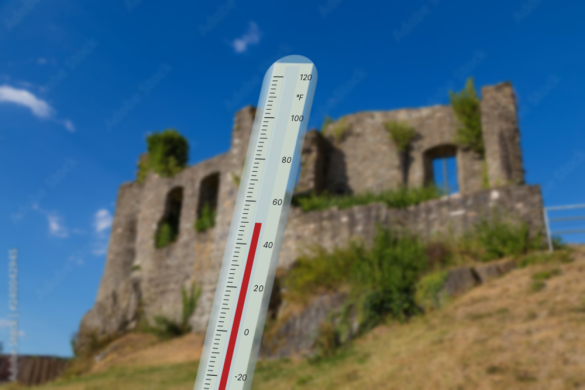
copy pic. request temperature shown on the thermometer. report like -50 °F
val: 50 °F
